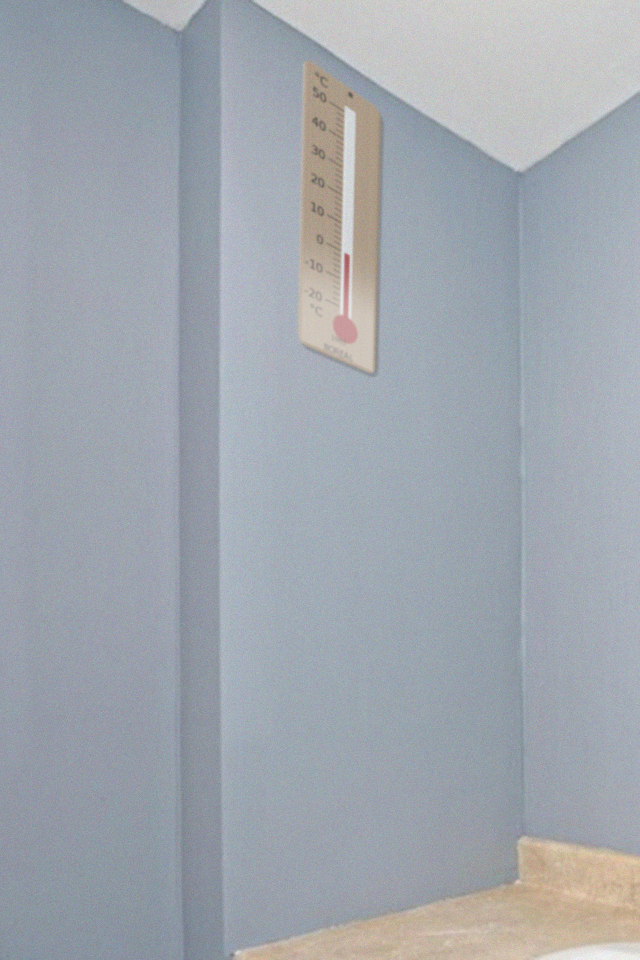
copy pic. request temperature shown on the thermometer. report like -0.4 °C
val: 0 °C
